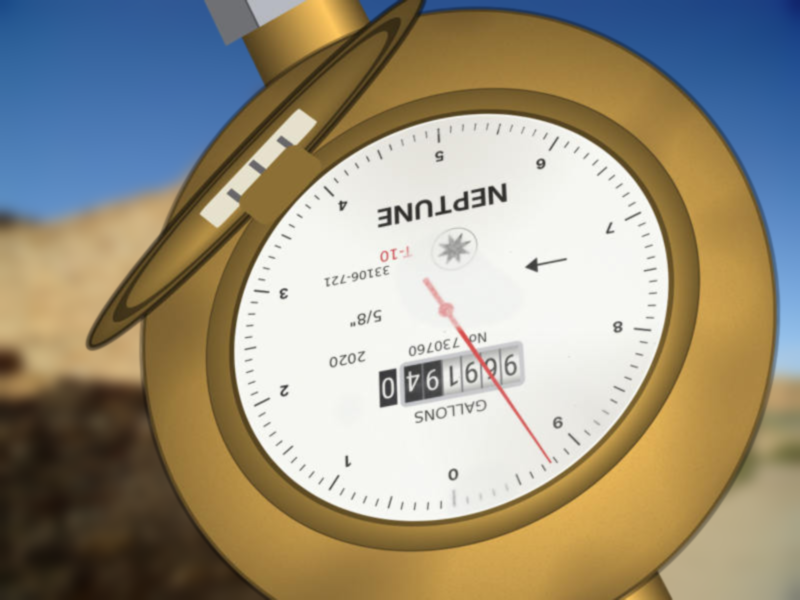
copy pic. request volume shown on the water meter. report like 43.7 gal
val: 9691939.2 gal
